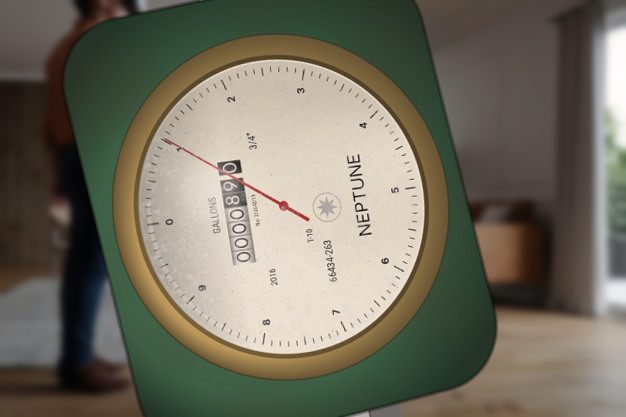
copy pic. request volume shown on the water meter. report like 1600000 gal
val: 891.0 gal
